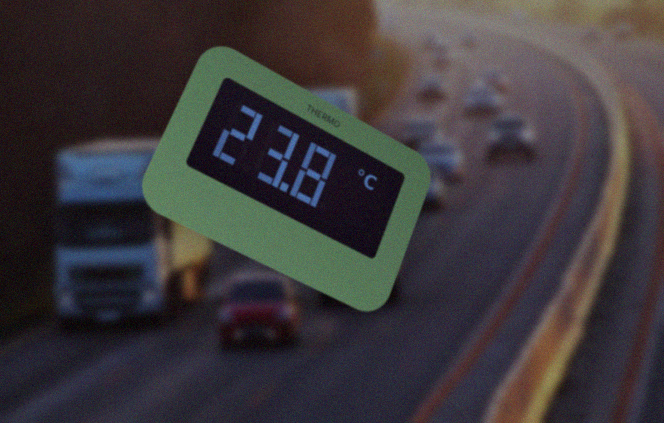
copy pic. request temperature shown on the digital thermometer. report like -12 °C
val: 23.8 °C
